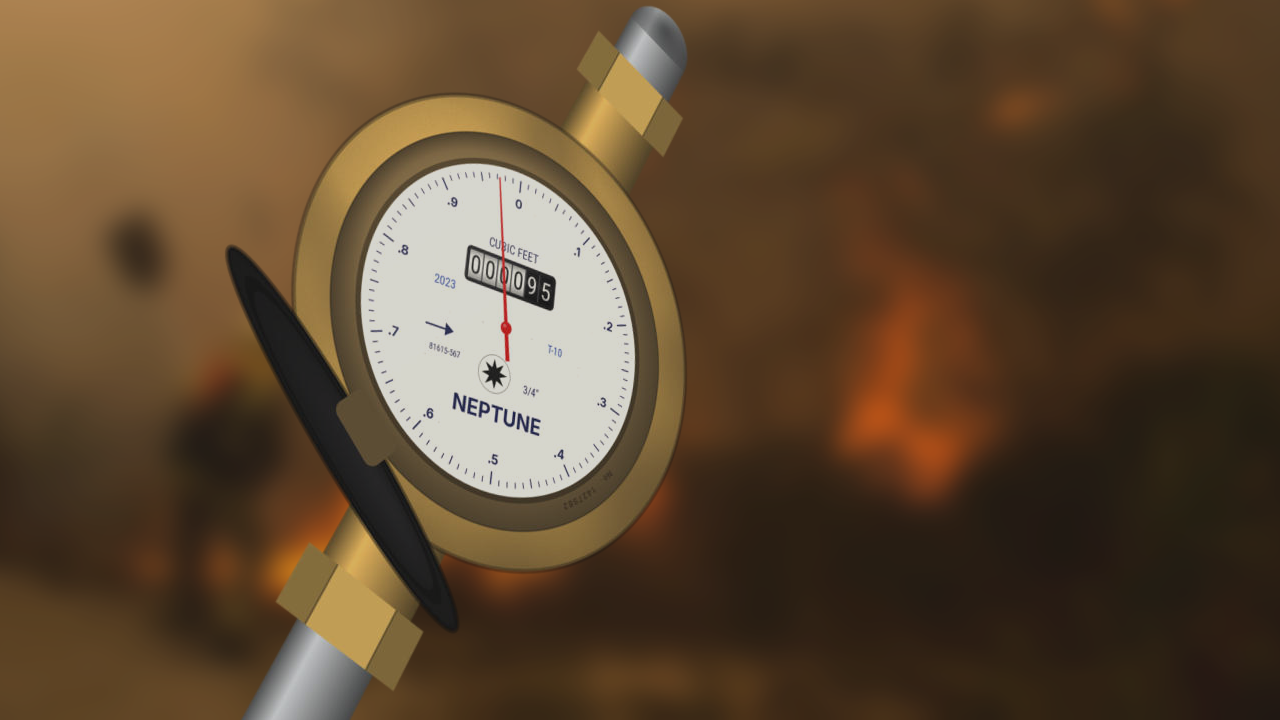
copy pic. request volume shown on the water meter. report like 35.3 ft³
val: 94.97 ft³
